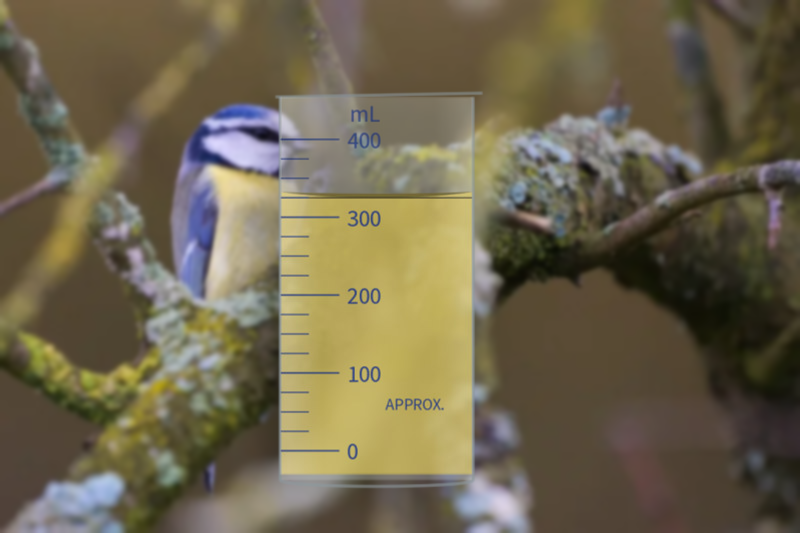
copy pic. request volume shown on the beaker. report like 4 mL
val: 325 mL
